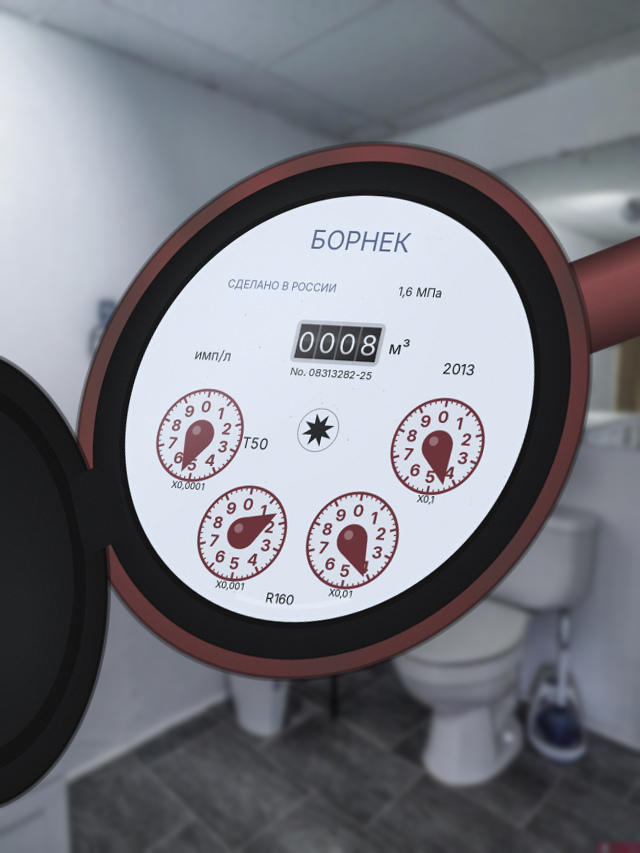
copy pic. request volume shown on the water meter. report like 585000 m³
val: 8.4415 m³
